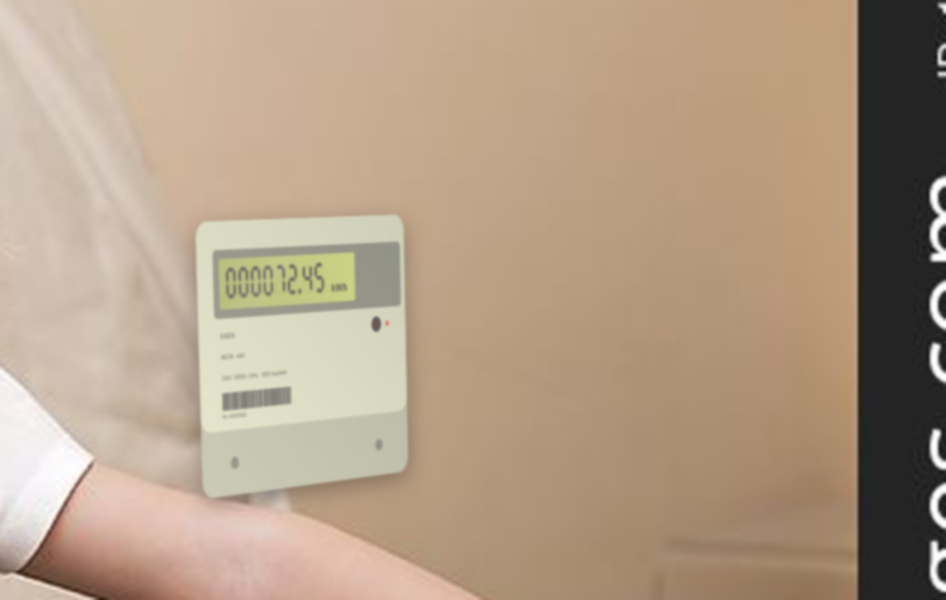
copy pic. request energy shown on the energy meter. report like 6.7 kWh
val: 72.45 kWh
